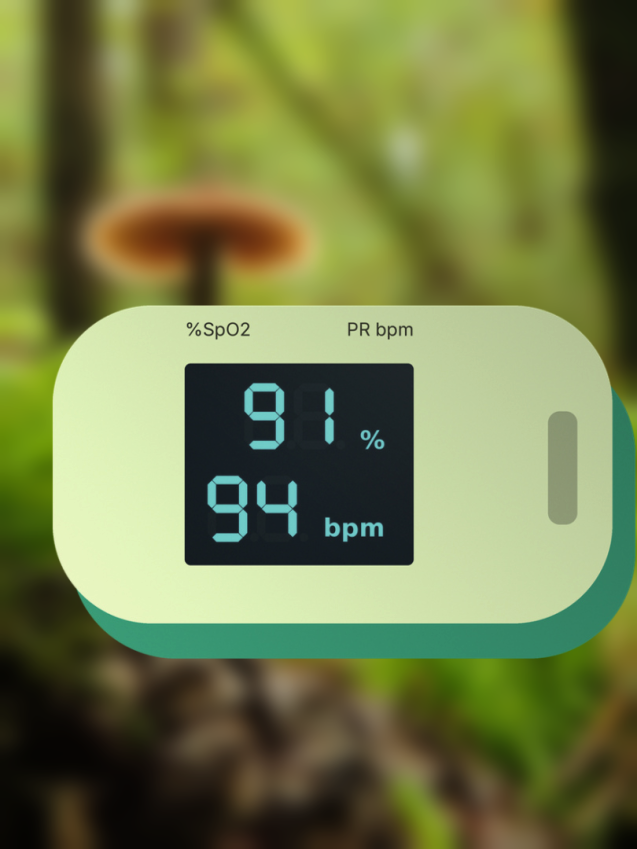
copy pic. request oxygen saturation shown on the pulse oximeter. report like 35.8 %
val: 91 %
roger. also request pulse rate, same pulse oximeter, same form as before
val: 94 bpm
